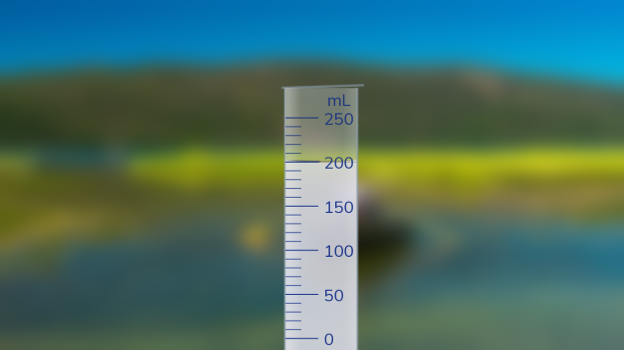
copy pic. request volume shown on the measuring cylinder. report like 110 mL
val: 200 mL
